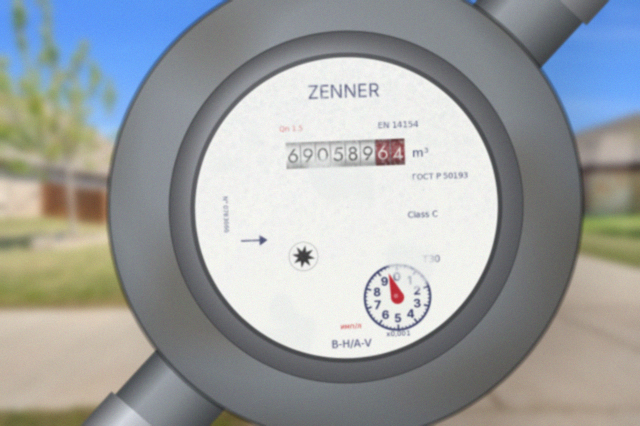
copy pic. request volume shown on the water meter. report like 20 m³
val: 690589.639 m³
